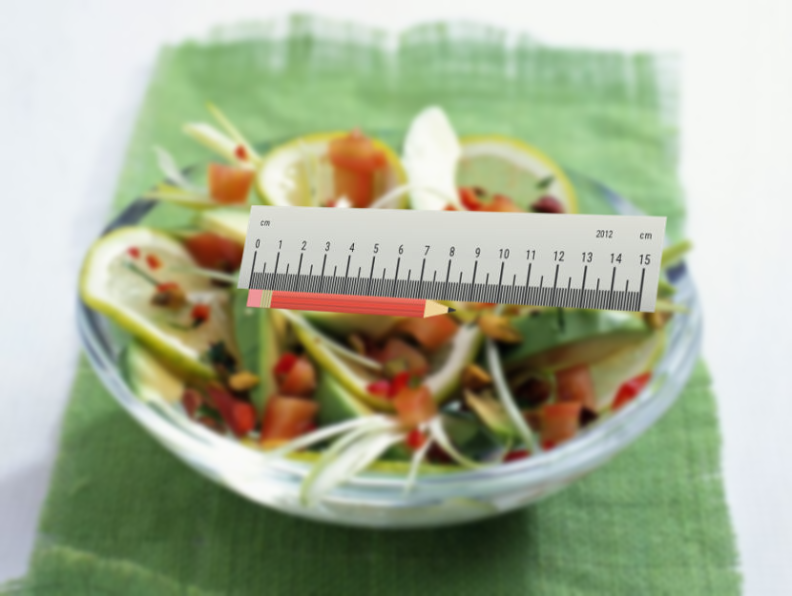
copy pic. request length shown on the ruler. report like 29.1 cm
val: 8.5 cm
